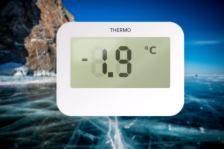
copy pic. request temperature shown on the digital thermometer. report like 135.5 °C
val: -1.9 °C
